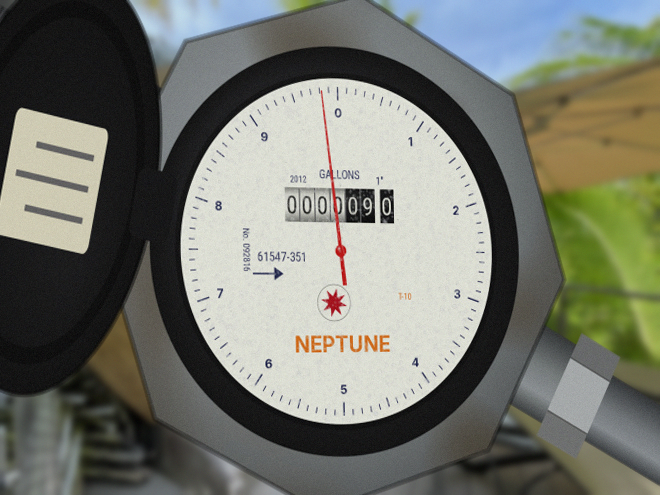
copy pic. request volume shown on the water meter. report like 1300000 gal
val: 89.8 gal
